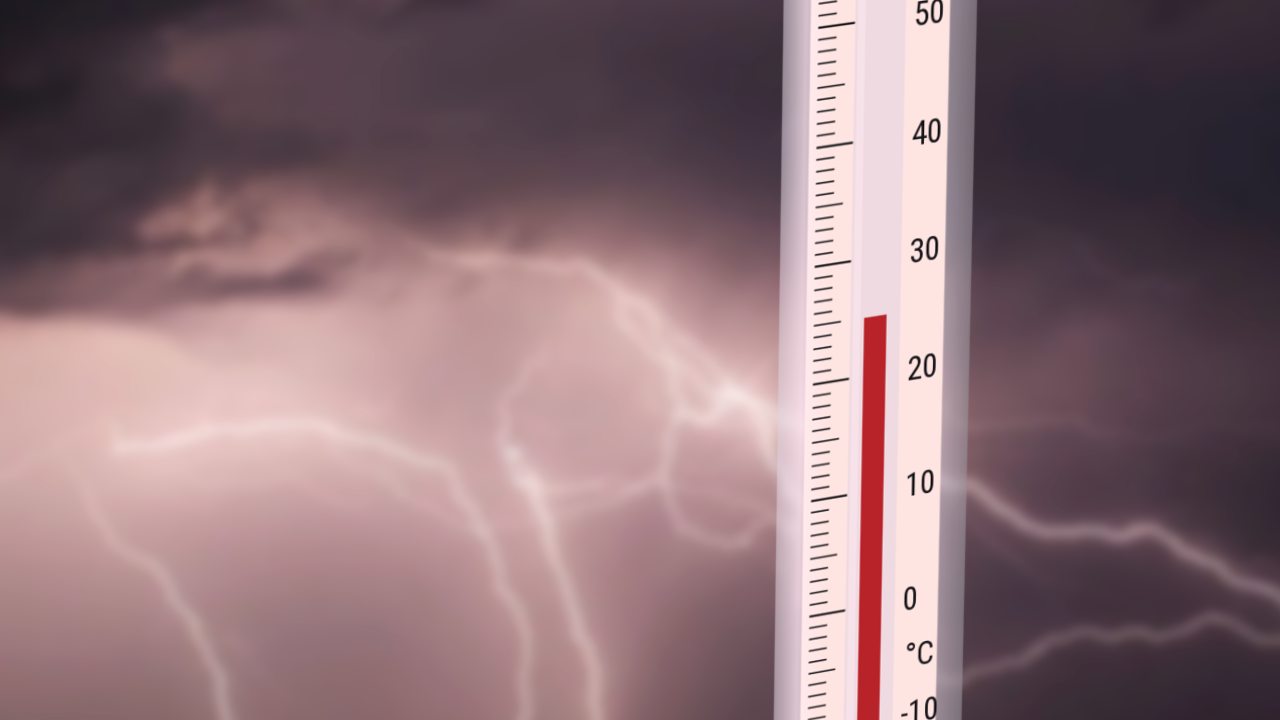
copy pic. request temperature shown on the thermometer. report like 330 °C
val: 25 °C
